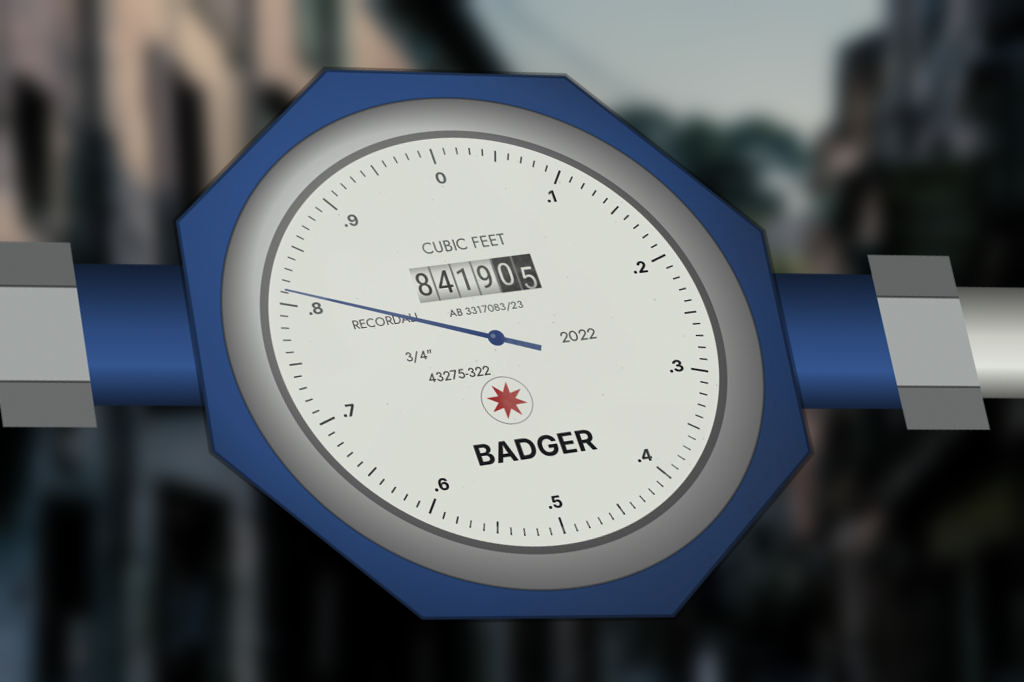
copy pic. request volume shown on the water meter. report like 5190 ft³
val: 841904.81 ft³
